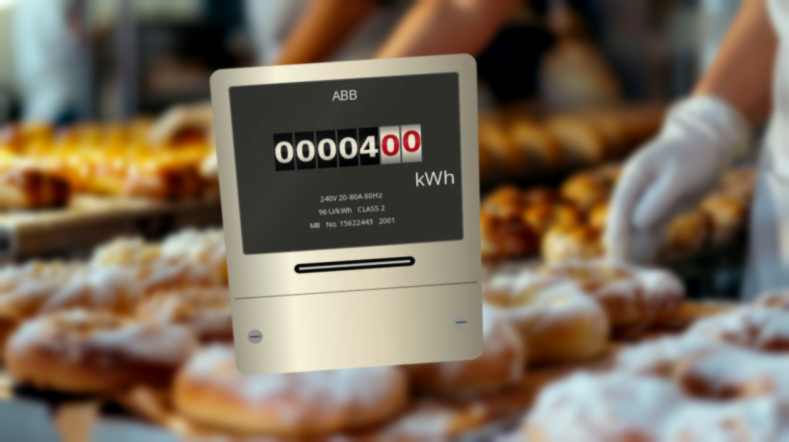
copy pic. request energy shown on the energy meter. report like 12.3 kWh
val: 4.00 kWh
